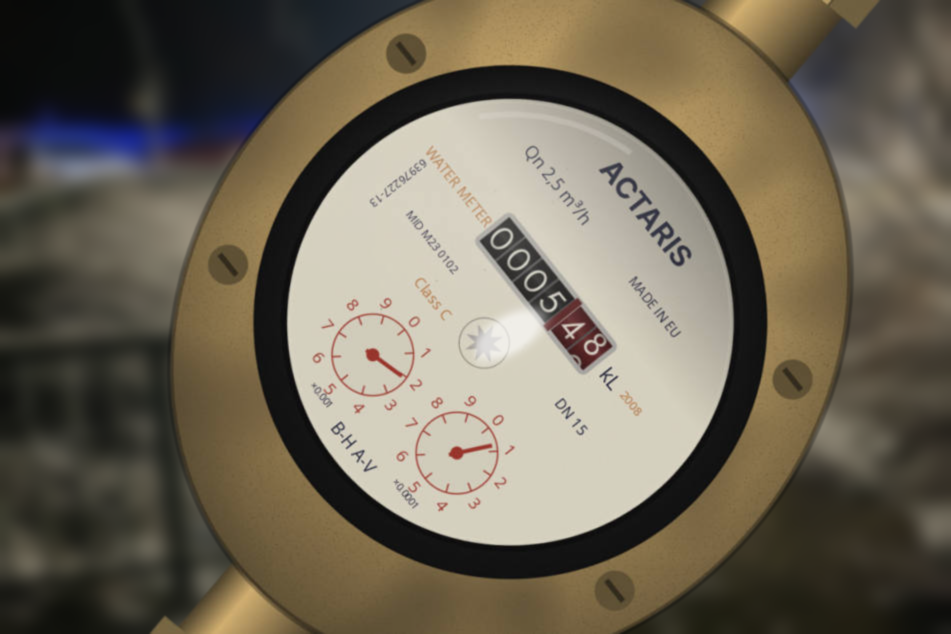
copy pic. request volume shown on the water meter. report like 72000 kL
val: 5.4820 kL
